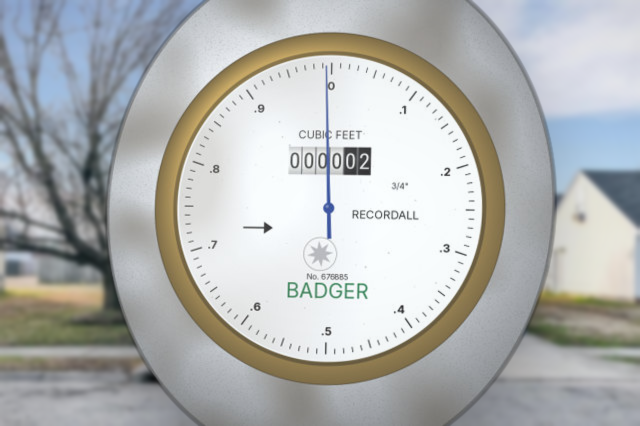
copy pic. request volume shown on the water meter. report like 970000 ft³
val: 1.99 ft³
